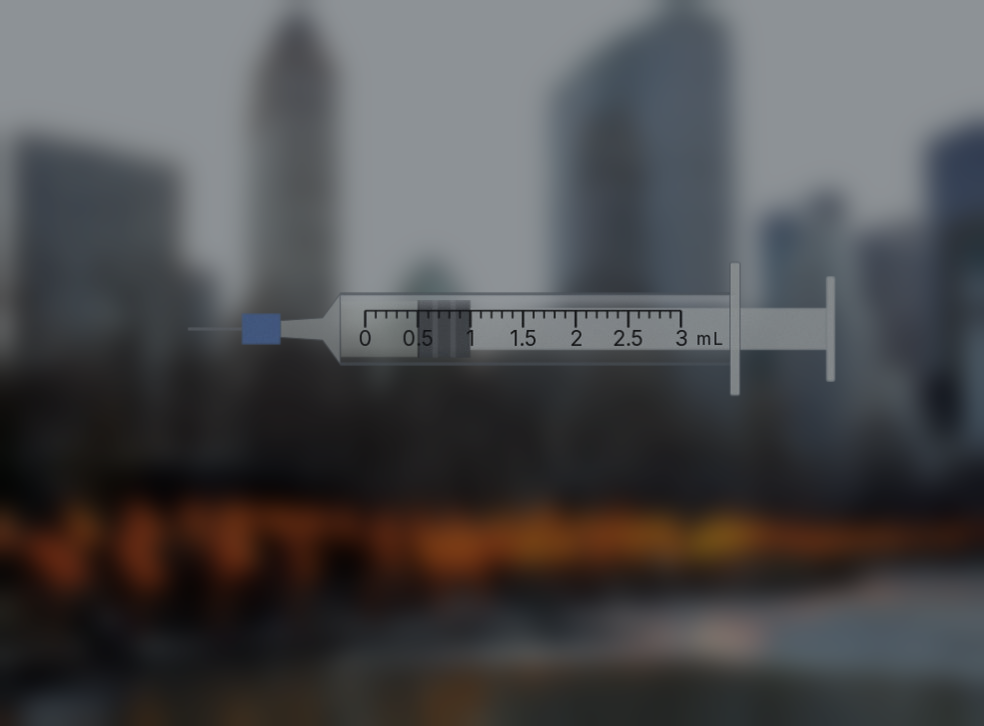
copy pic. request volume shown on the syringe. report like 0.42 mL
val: 0.5 mL
